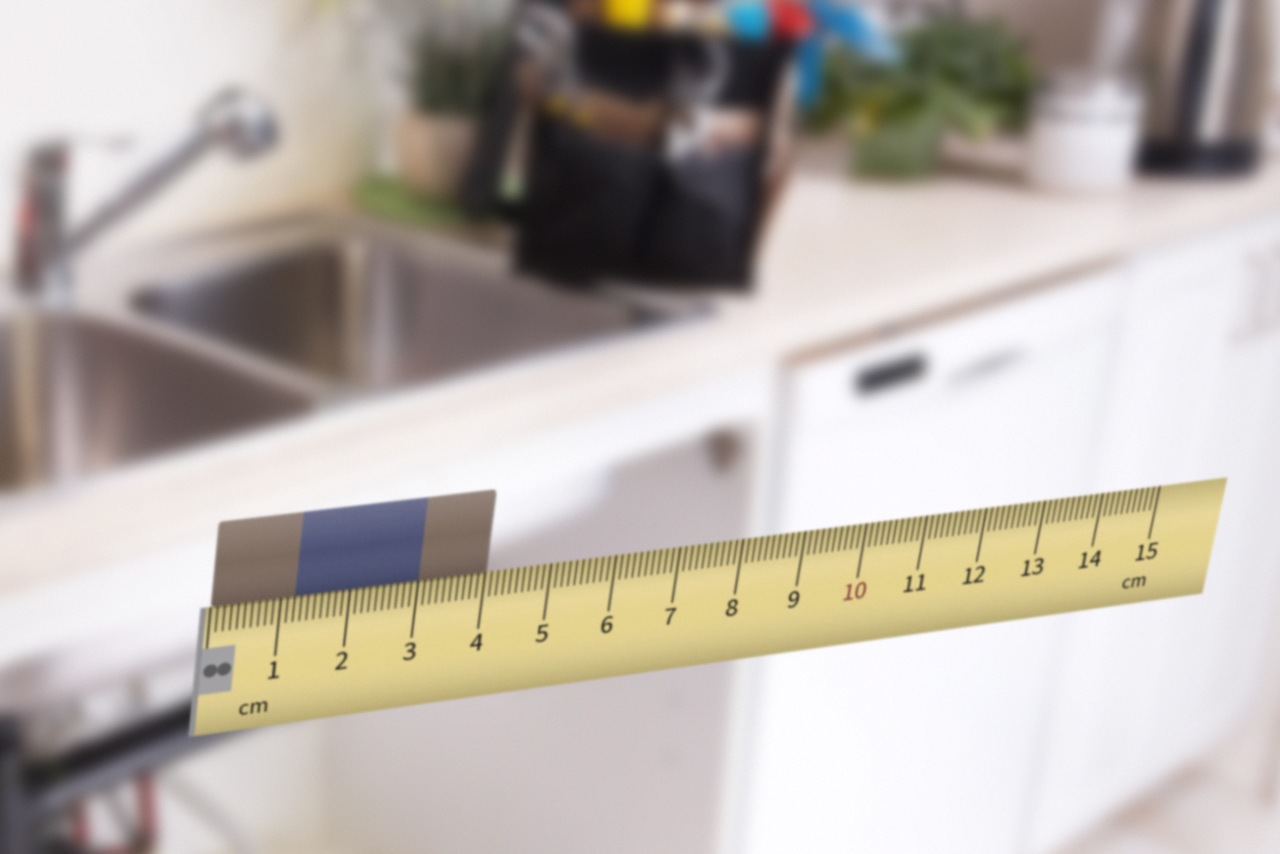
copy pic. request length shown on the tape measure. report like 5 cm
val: 4 cm
